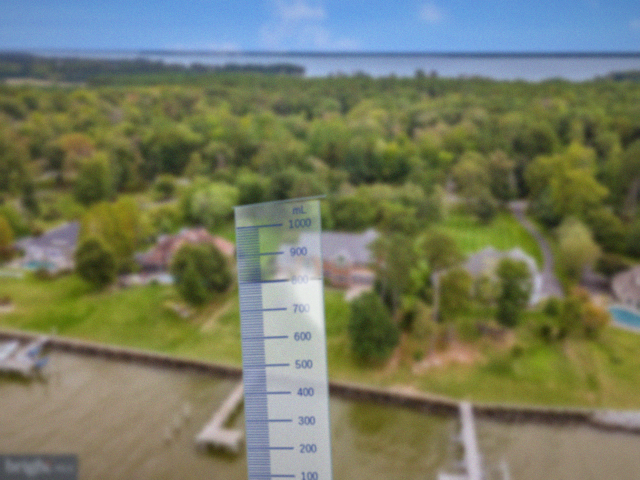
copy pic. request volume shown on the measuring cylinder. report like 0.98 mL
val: 800 mL
